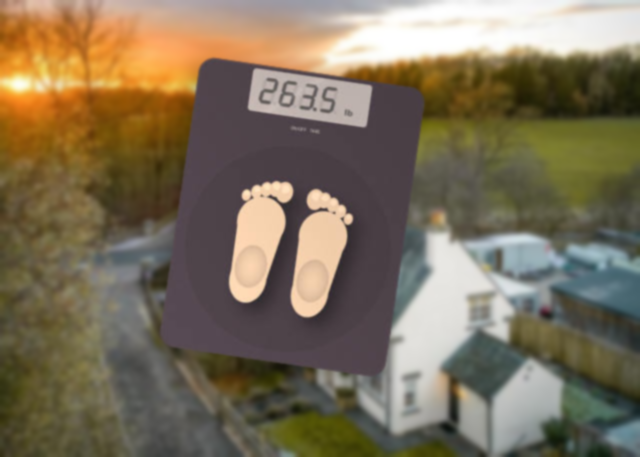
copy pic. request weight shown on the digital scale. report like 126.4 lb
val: 263.5 lb
